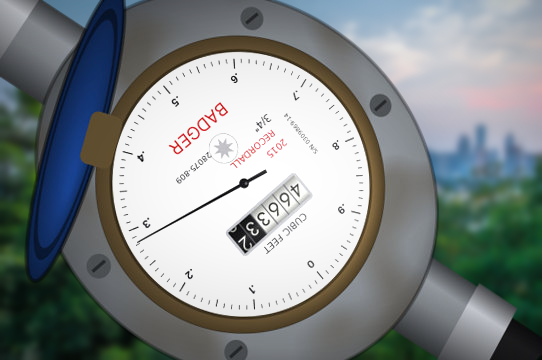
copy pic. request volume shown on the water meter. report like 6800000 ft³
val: 466332.28 ft³
